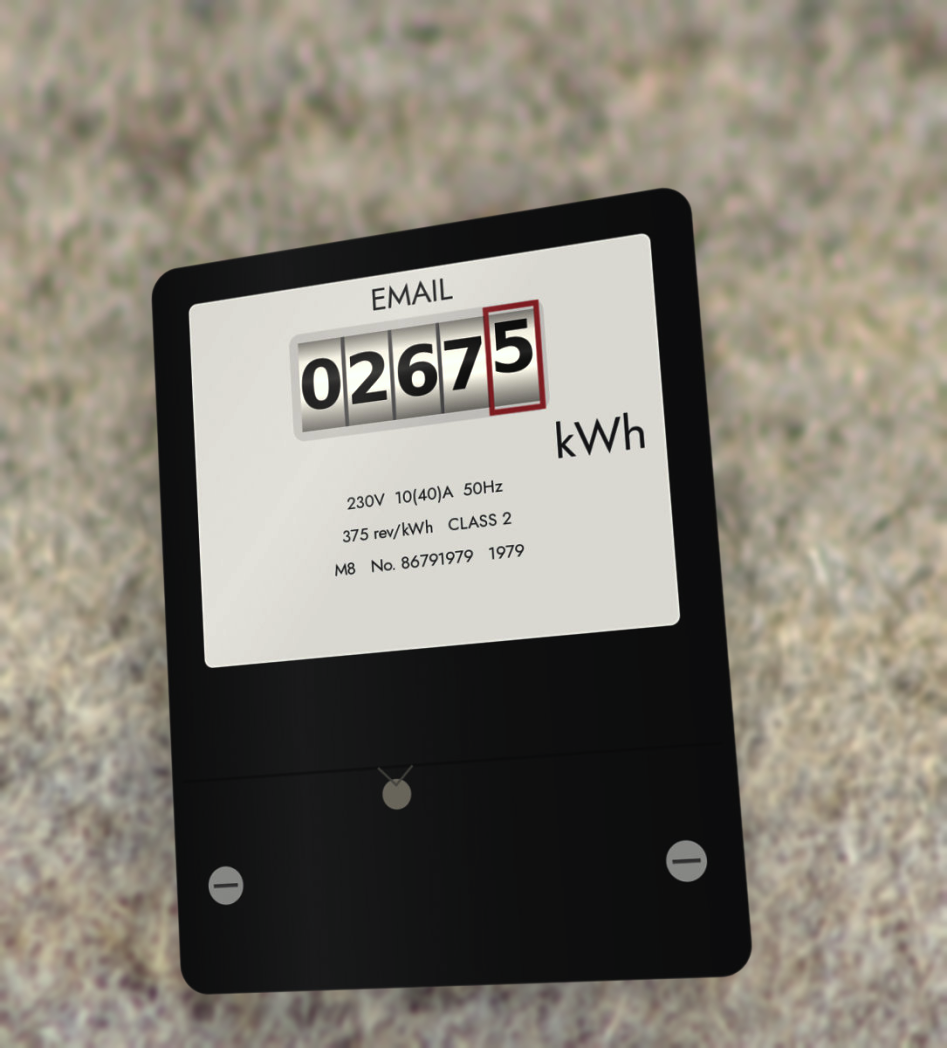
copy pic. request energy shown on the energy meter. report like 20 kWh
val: 267.5 kWh
